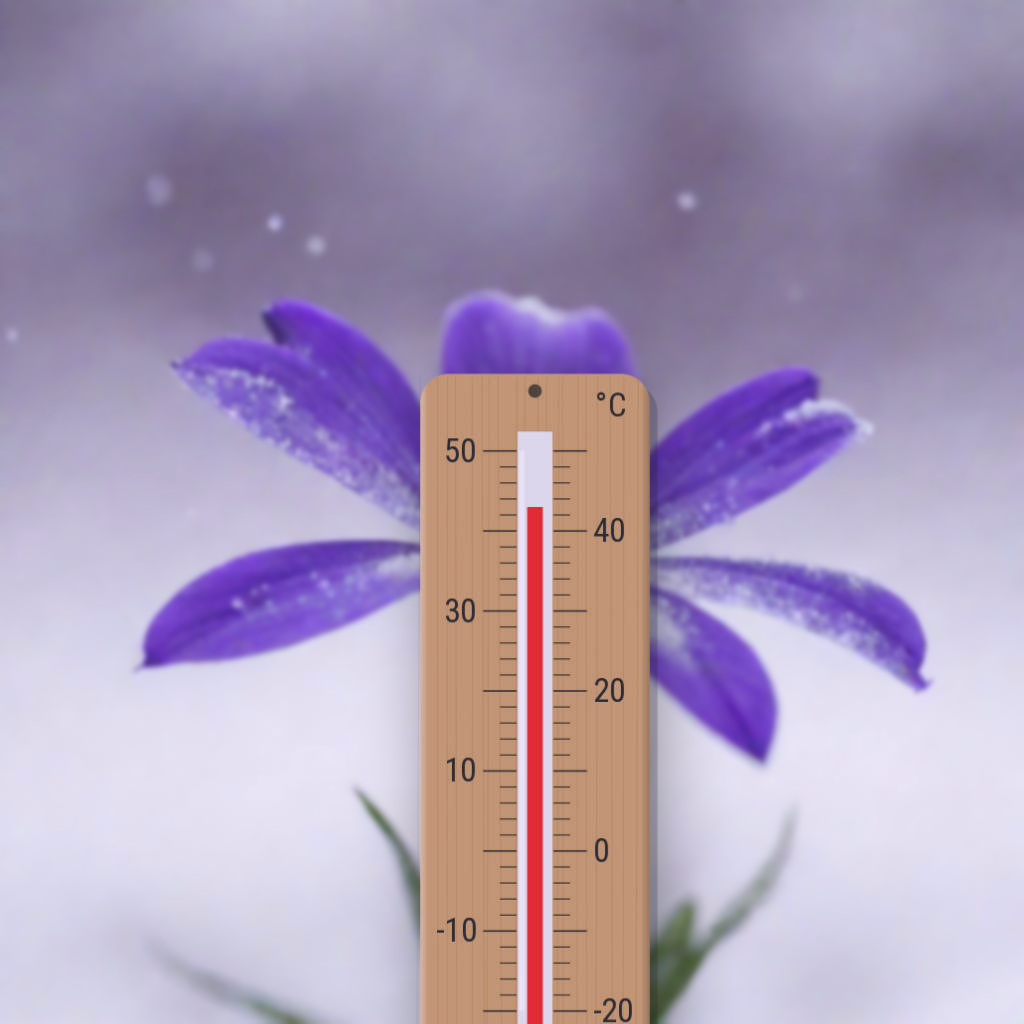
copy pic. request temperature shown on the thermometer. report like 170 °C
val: 43 °C
